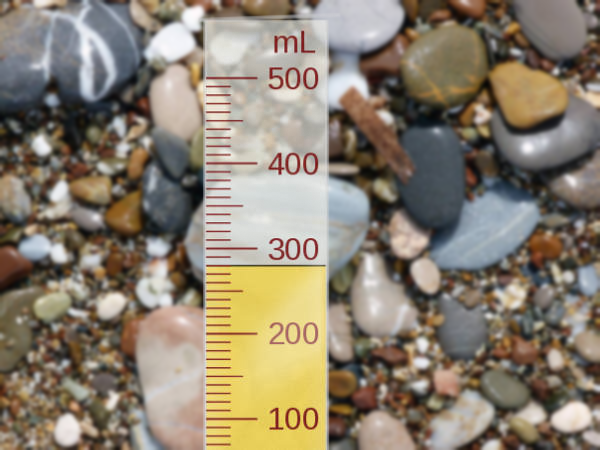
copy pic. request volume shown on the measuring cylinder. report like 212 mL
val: 280 mL
